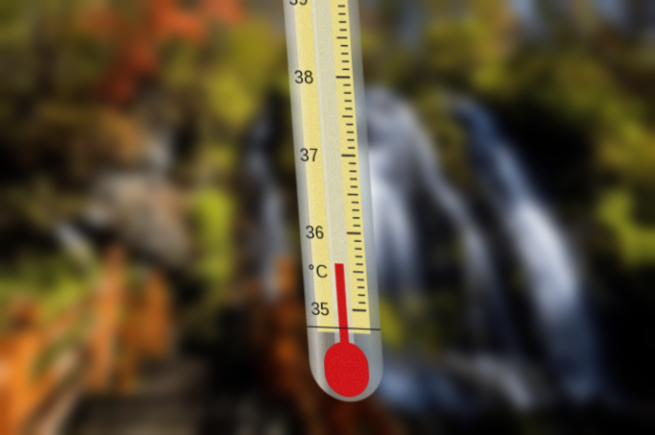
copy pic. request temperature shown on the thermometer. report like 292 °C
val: 35.6 °C
